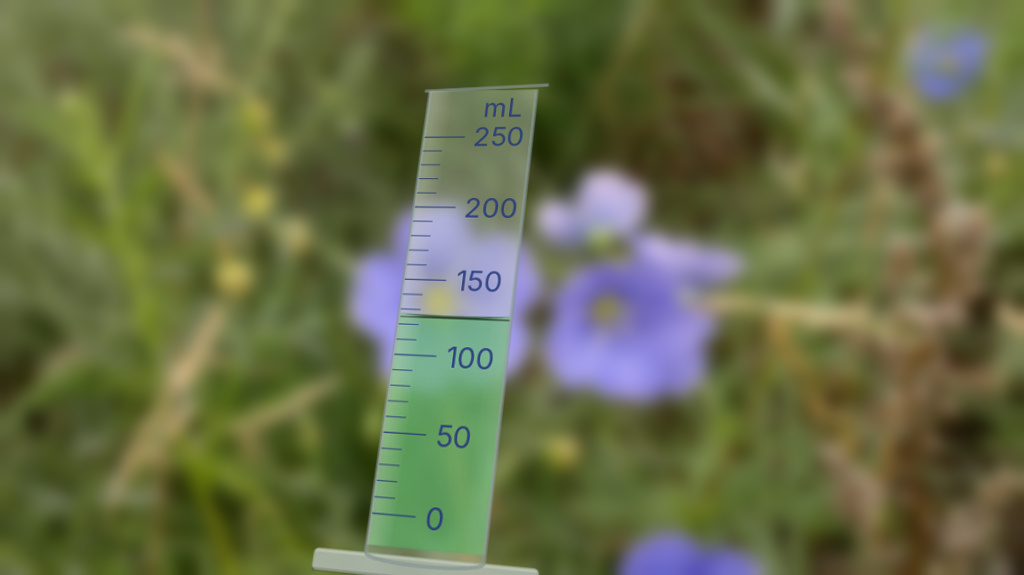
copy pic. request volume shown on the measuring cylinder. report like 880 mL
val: 125 mL
